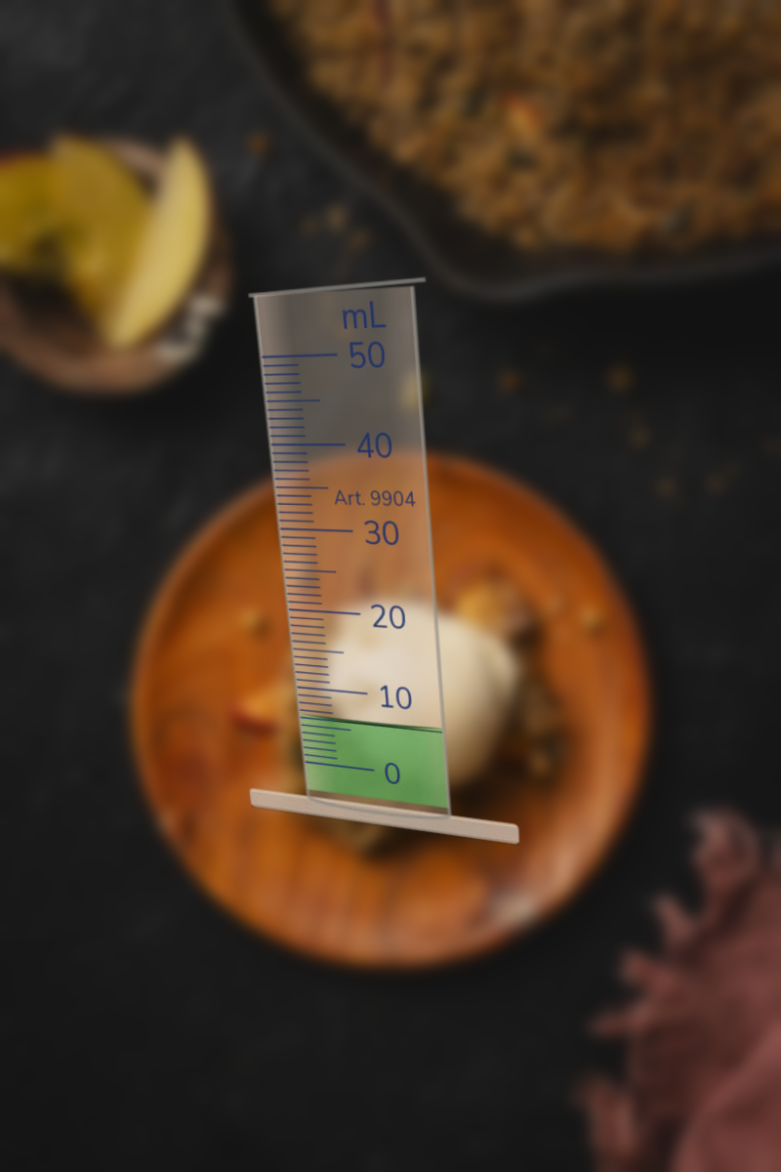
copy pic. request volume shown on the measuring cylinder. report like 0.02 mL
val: 6 mL
